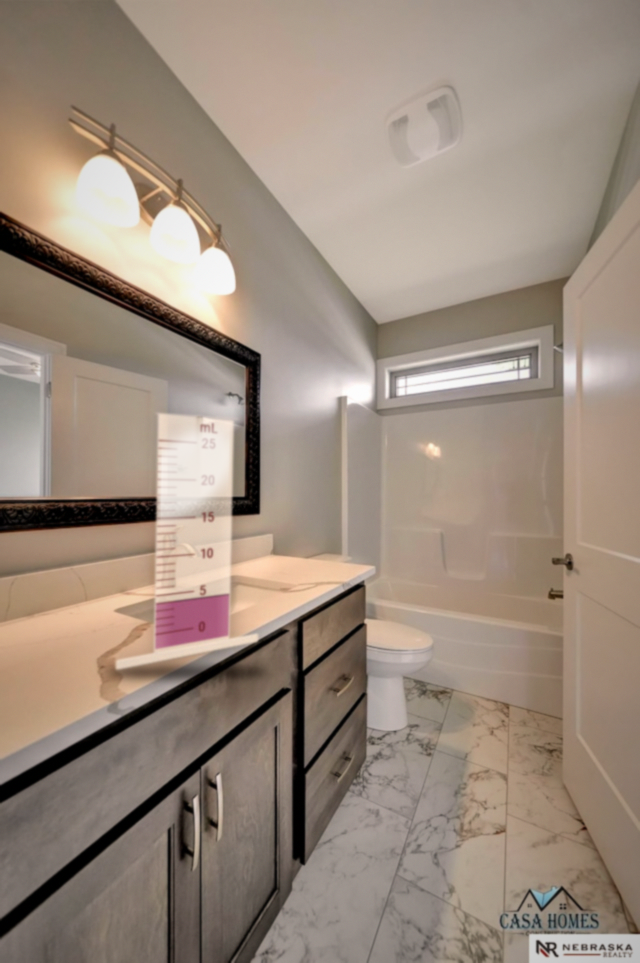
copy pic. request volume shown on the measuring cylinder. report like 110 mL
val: 4 mL
